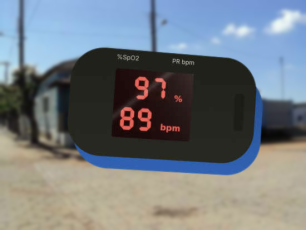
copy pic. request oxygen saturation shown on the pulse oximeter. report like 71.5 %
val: 97 %
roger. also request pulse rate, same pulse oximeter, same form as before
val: 89 bpm
